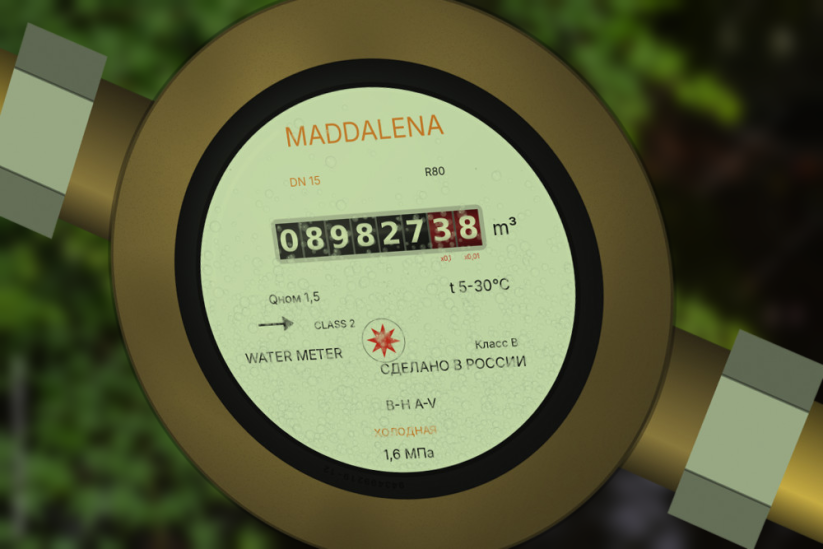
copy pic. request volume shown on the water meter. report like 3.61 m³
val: 89827.38 m³
